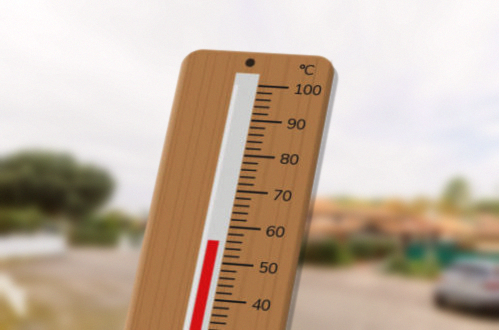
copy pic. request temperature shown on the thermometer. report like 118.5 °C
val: 56 °C
